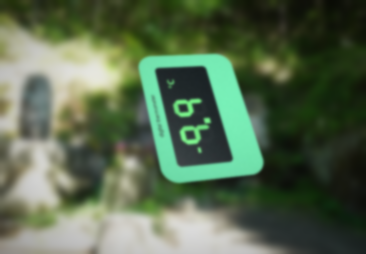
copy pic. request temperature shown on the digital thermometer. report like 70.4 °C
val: -9.9 °C
